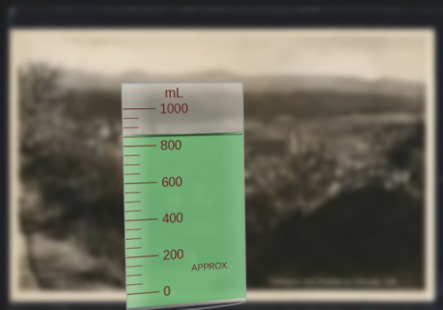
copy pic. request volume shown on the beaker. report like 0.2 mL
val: 850 mL
